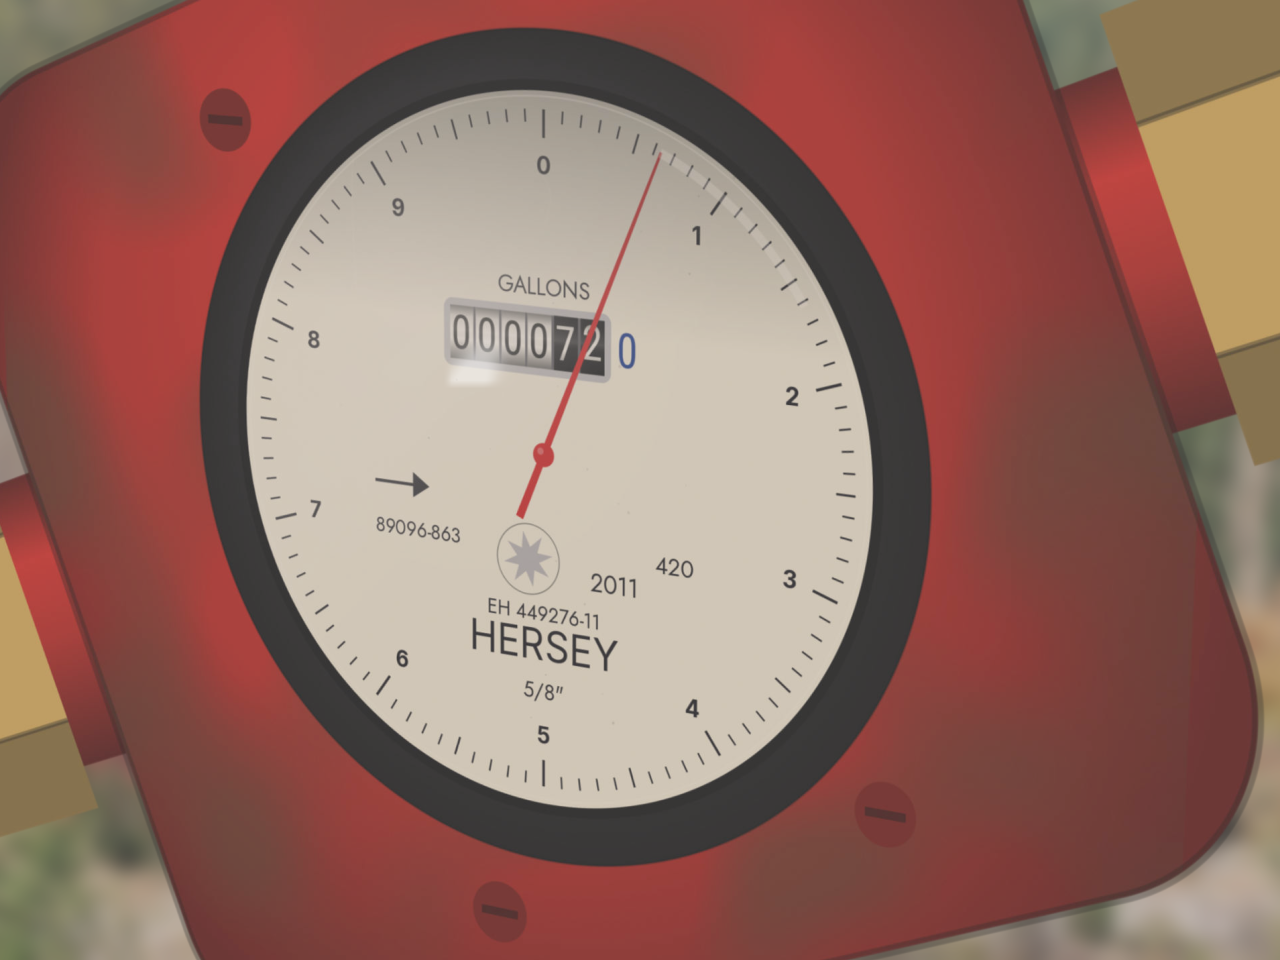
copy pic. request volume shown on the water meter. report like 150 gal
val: 720.6 gal
